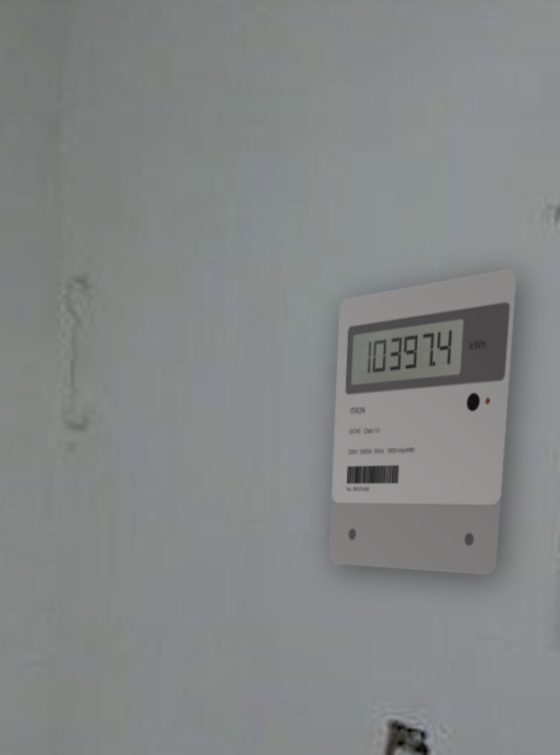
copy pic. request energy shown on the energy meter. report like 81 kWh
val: 10397.4 kWh
